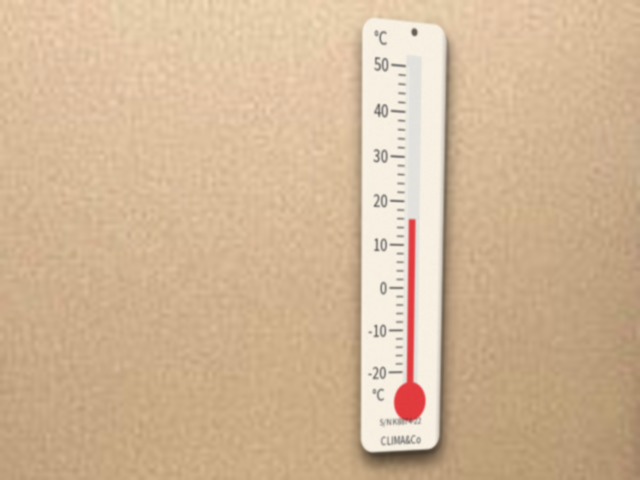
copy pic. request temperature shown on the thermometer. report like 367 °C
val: 16 °C
